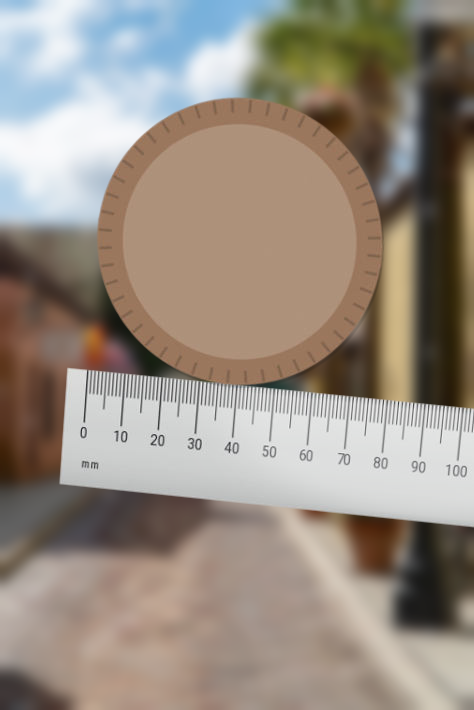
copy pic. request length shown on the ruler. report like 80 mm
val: 75 mm
